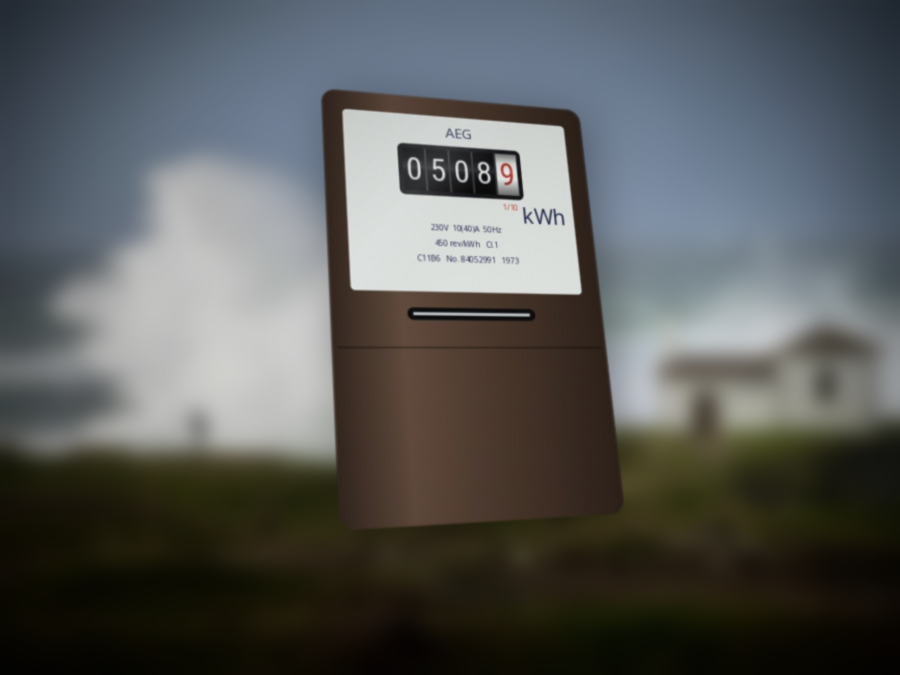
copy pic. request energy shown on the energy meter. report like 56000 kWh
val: 508.9 kWh
